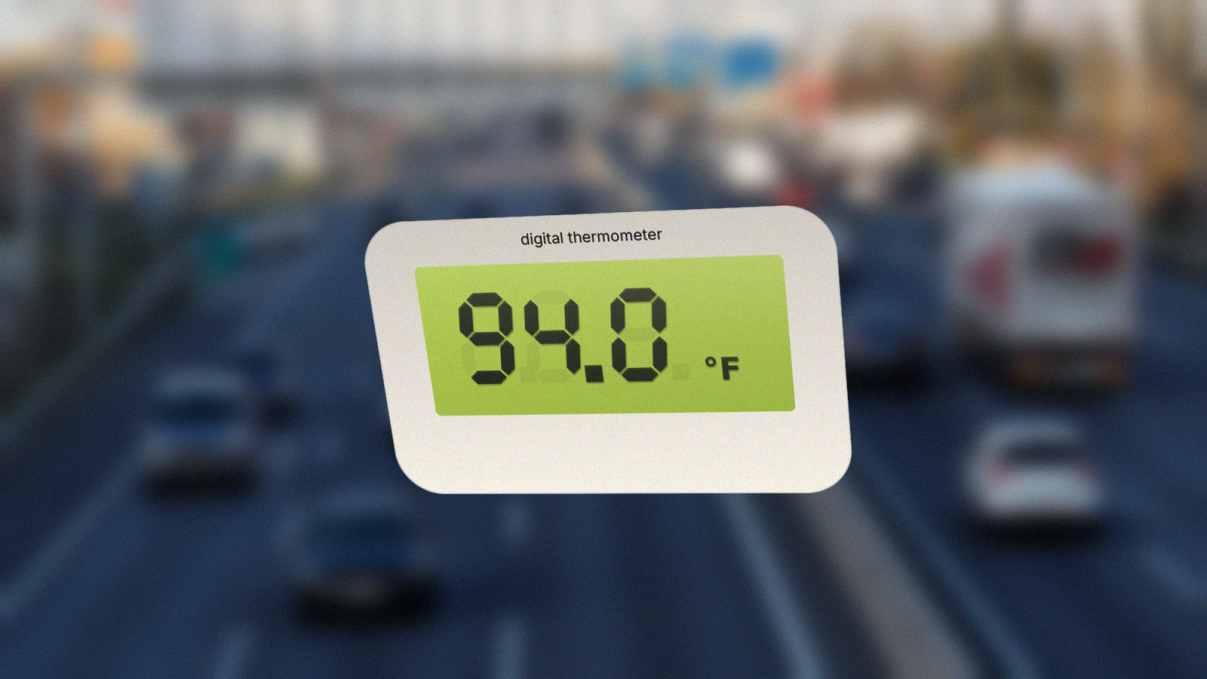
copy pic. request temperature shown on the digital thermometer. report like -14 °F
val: 94.0 °F
